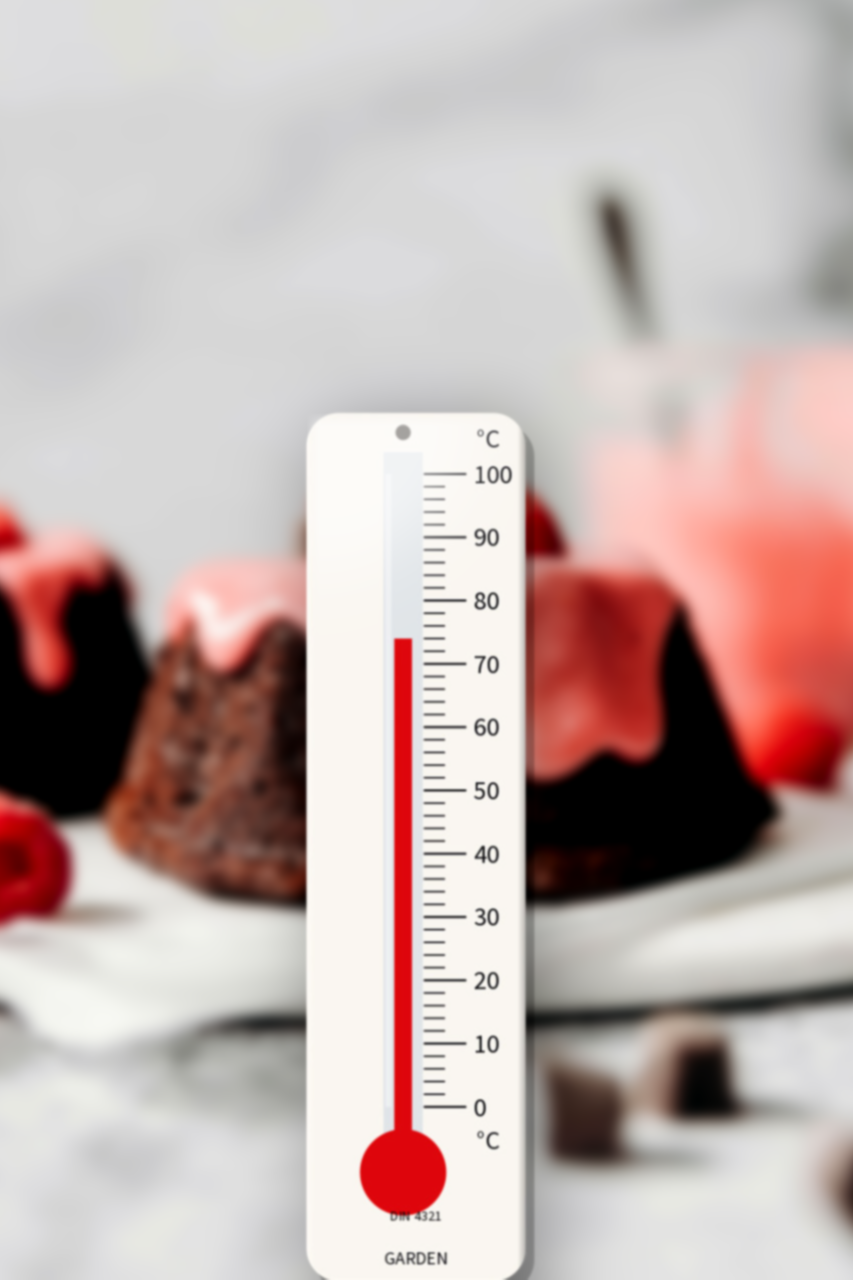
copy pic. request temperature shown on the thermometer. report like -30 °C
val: 74 °C
